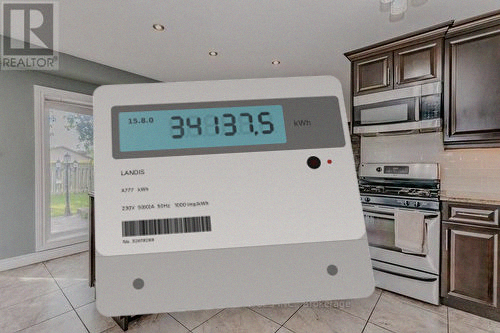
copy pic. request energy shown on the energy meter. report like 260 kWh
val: 34137.5 kWh
